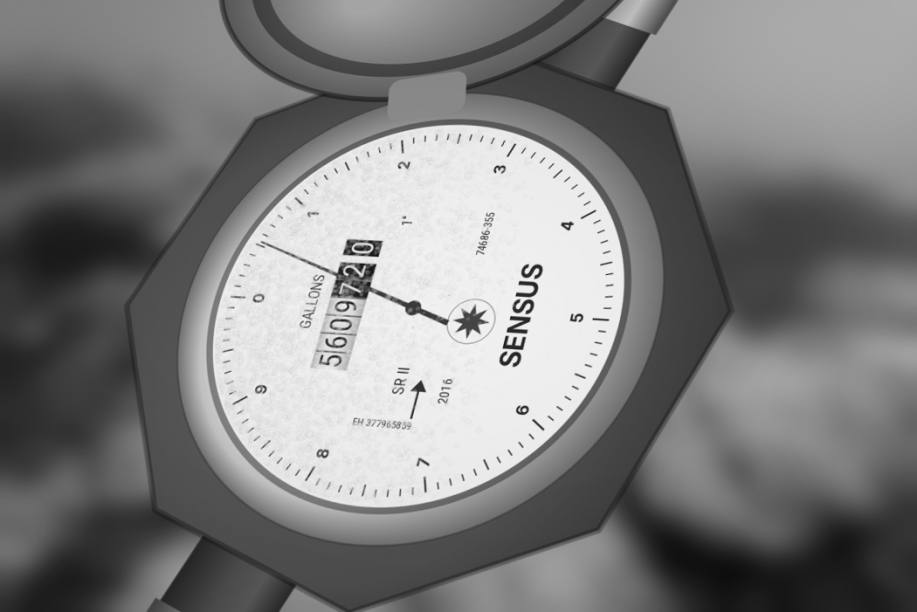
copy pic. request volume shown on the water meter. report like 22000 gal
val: 5609720.5 gal
